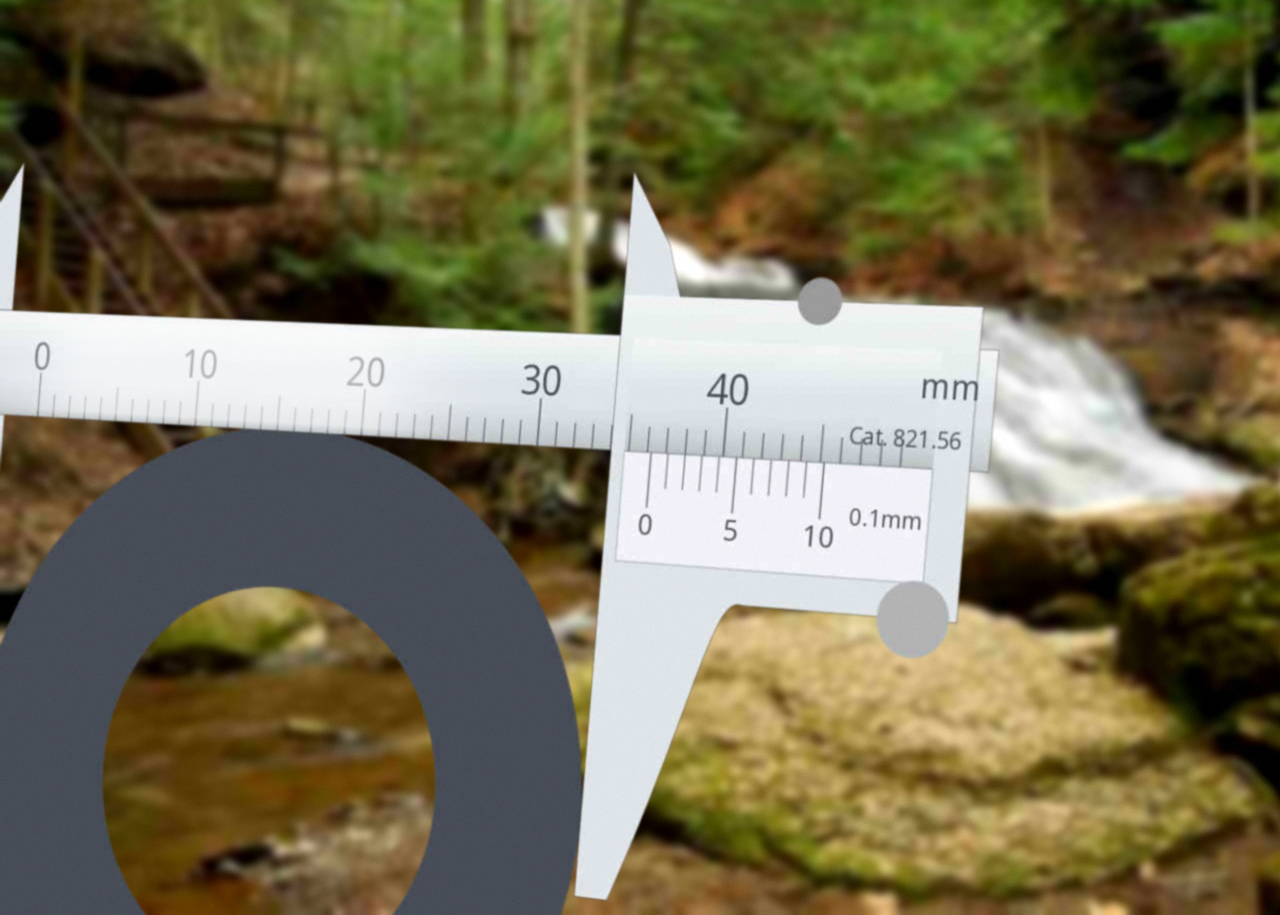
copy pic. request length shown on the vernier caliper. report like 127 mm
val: 36.2 mm
